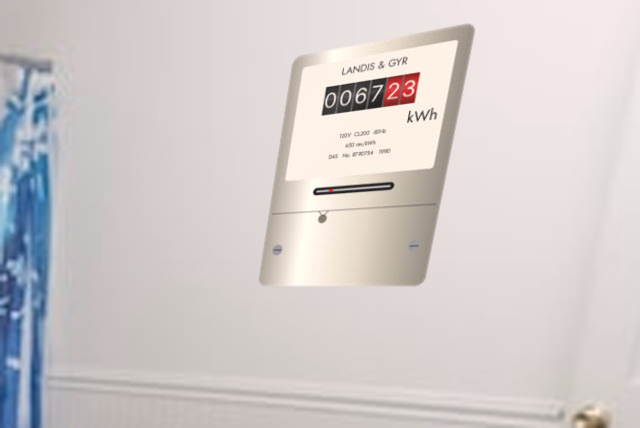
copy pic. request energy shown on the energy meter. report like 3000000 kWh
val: 67.23 kWh
